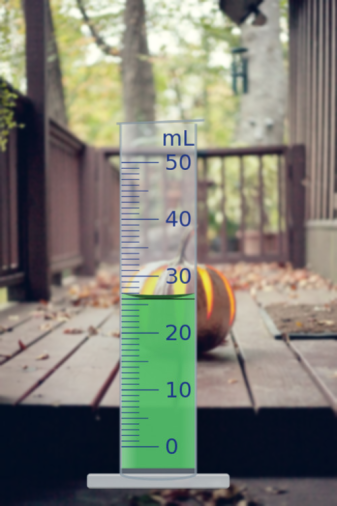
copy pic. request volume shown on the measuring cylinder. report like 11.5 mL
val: 26 mL
